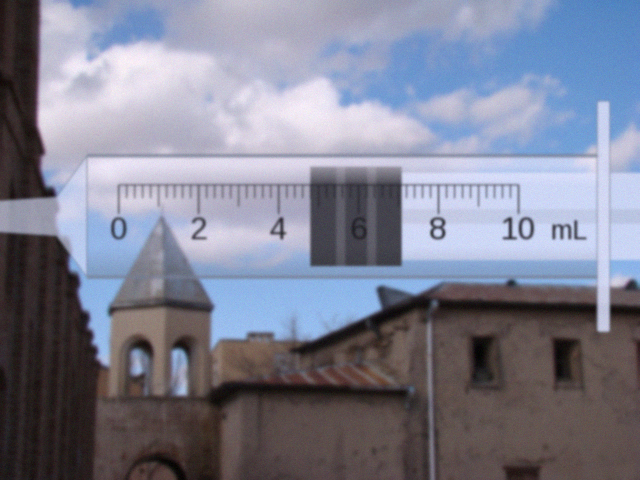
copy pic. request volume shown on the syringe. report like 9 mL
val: 4.8 mL
